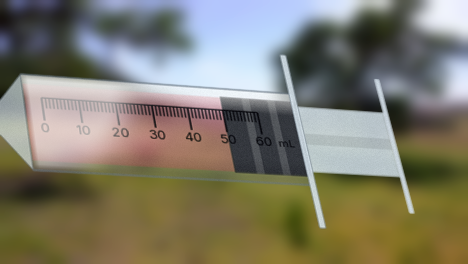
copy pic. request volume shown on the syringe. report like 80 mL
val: 50 mL
